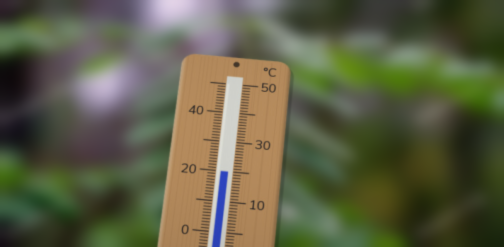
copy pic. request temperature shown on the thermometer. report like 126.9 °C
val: 20 °C
